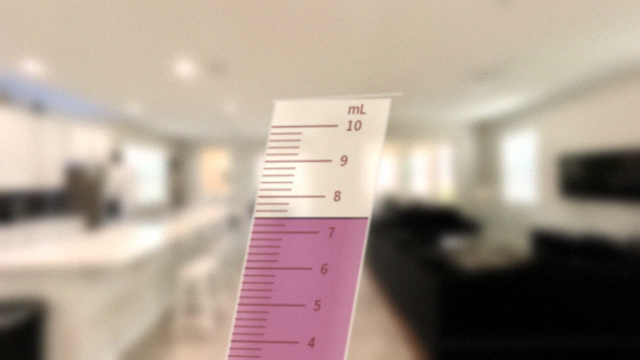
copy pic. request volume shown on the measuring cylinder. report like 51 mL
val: 7.4 mL
